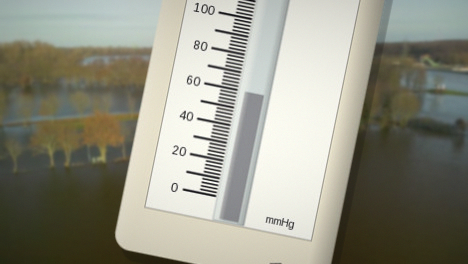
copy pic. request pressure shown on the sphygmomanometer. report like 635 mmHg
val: 60 mmHg
